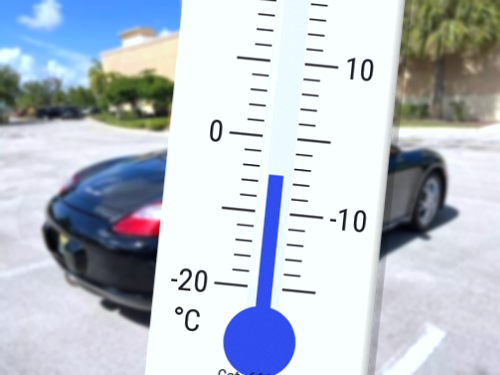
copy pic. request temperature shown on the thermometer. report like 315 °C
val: -5 °C
